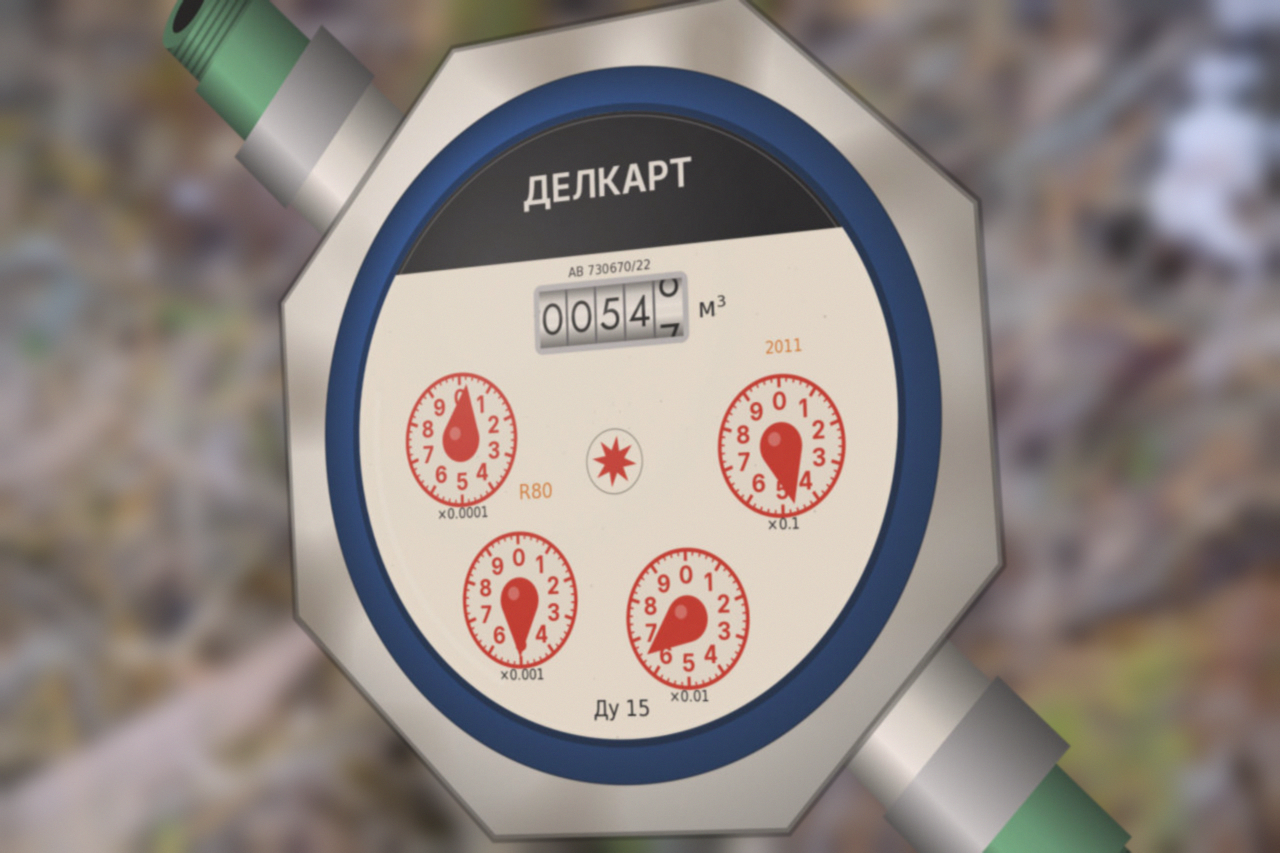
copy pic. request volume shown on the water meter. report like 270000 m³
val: 546.4650 m³
